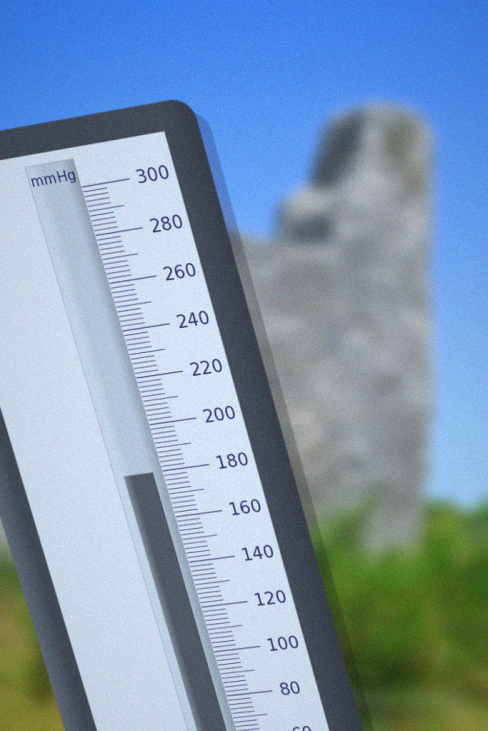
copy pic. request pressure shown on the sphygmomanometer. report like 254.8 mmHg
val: 180 mmHg
